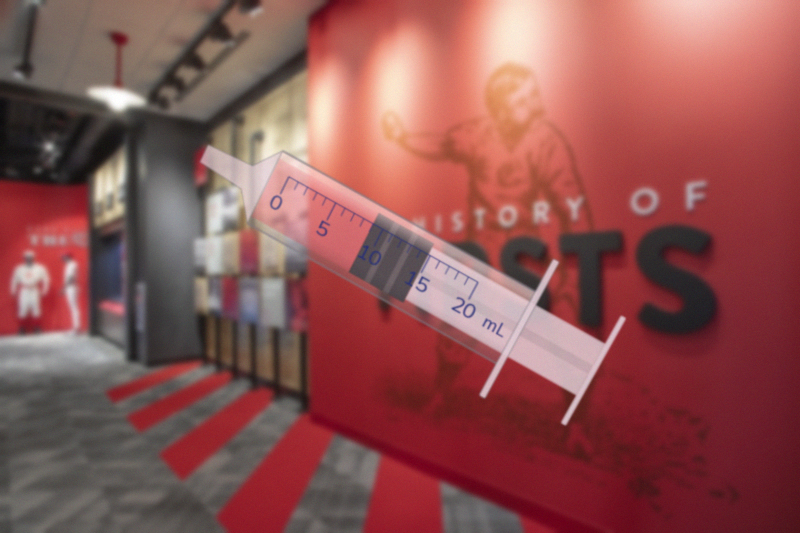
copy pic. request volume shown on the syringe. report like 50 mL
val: 9 mL
